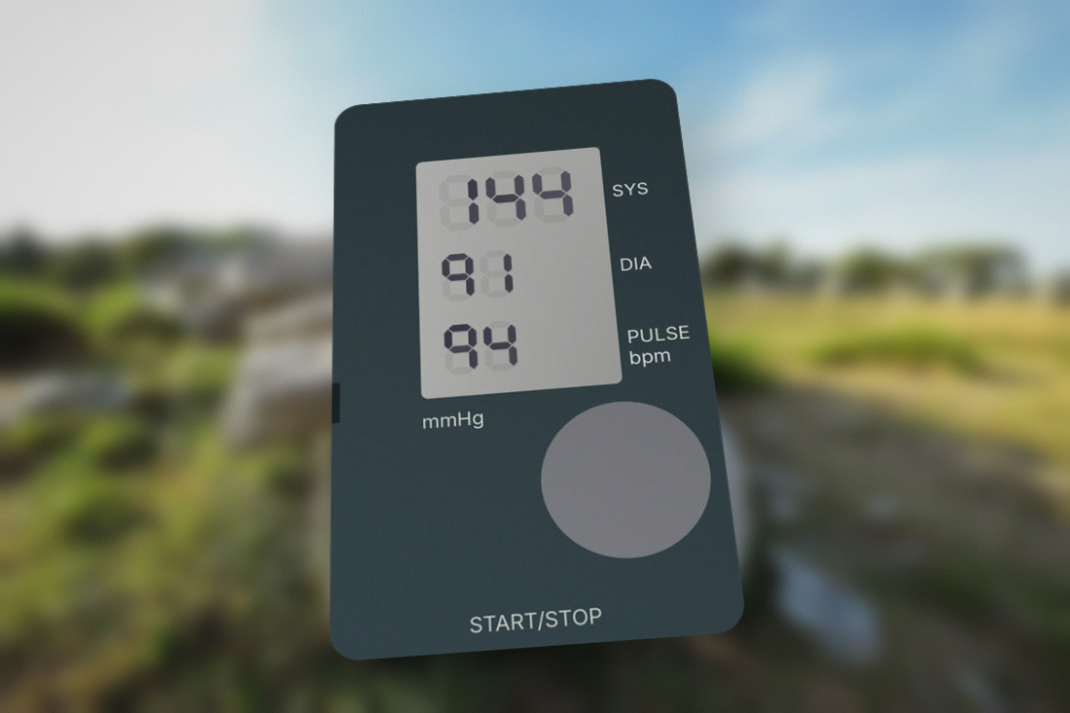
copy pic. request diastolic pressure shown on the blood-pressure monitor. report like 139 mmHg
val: 91 mmHg
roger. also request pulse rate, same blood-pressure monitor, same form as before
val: 94 bpm
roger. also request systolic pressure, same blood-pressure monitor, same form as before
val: 144 mmHg
